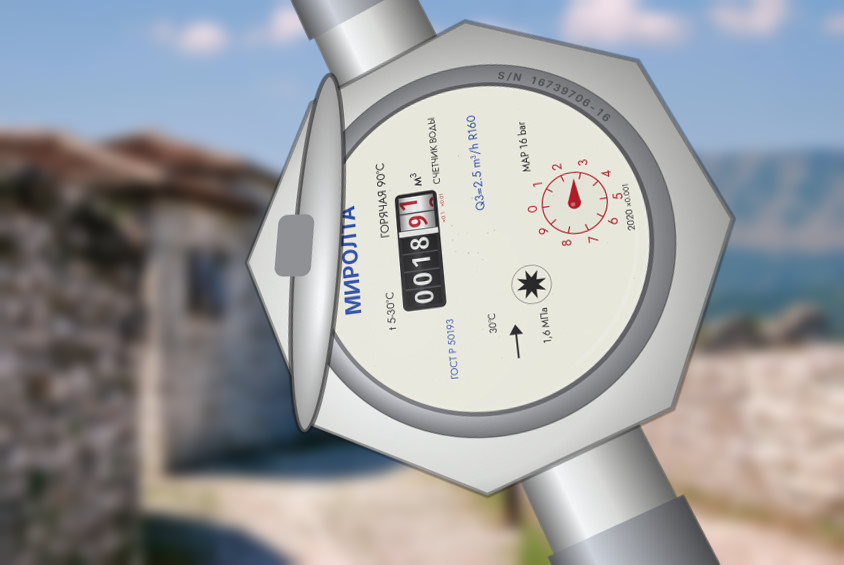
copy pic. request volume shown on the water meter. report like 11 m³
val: 18.912 m³
